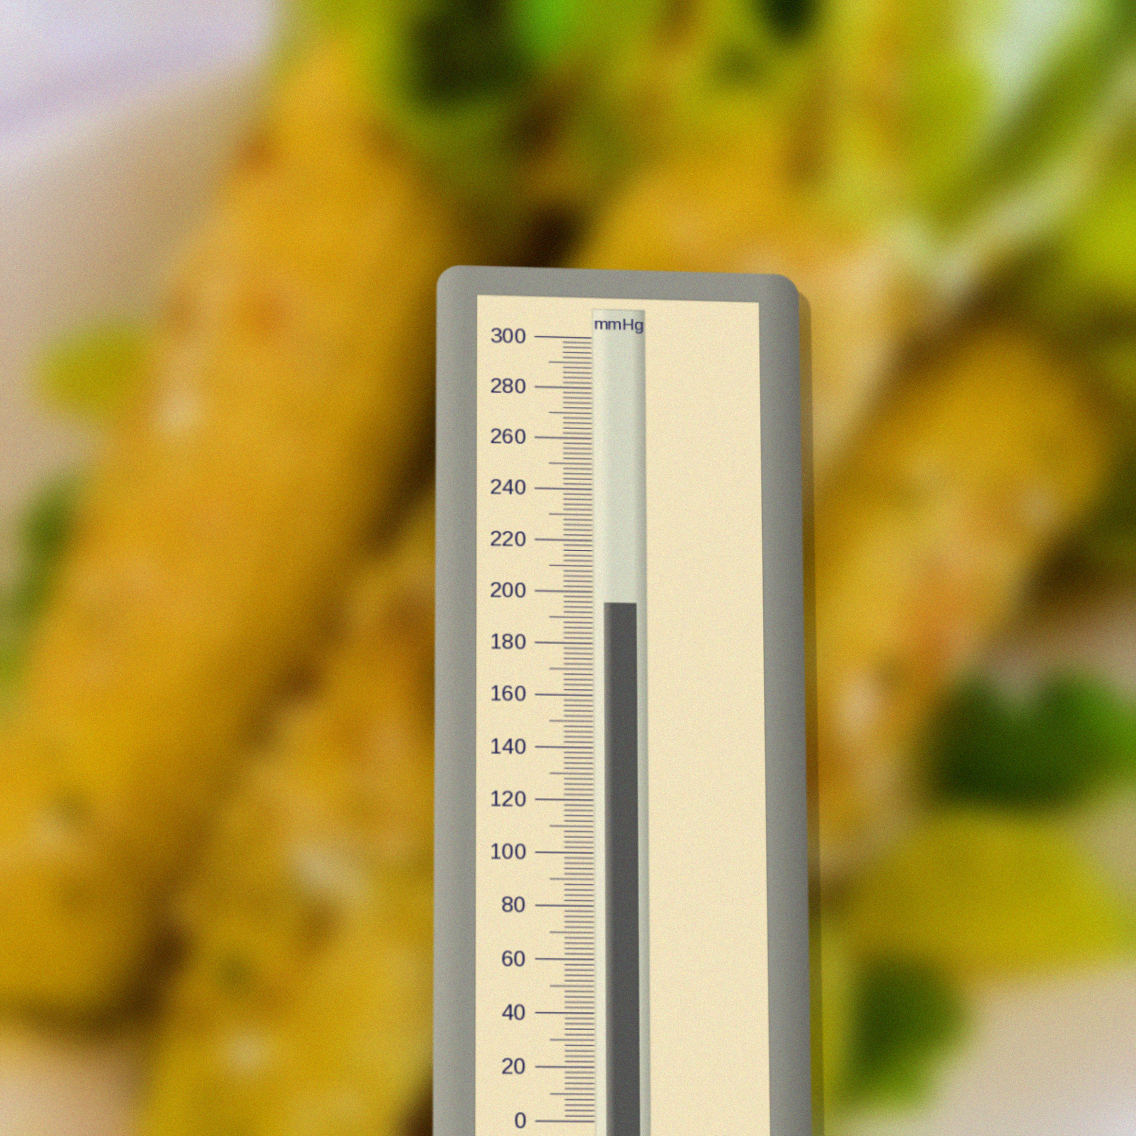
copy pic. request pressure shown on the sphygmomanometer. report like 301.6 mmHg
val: 196 mmHg
